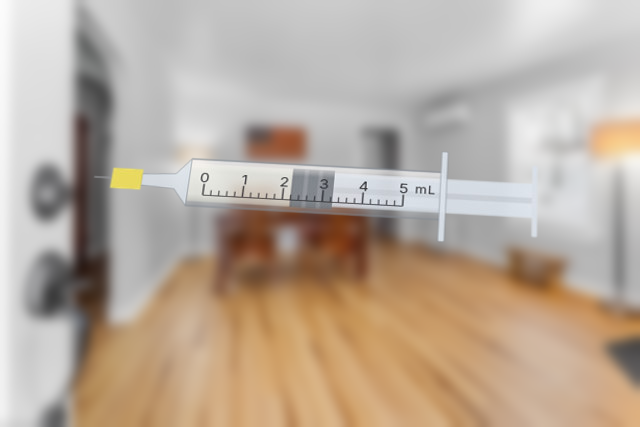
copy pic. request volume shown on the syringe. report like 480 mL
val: 2.2 mL
